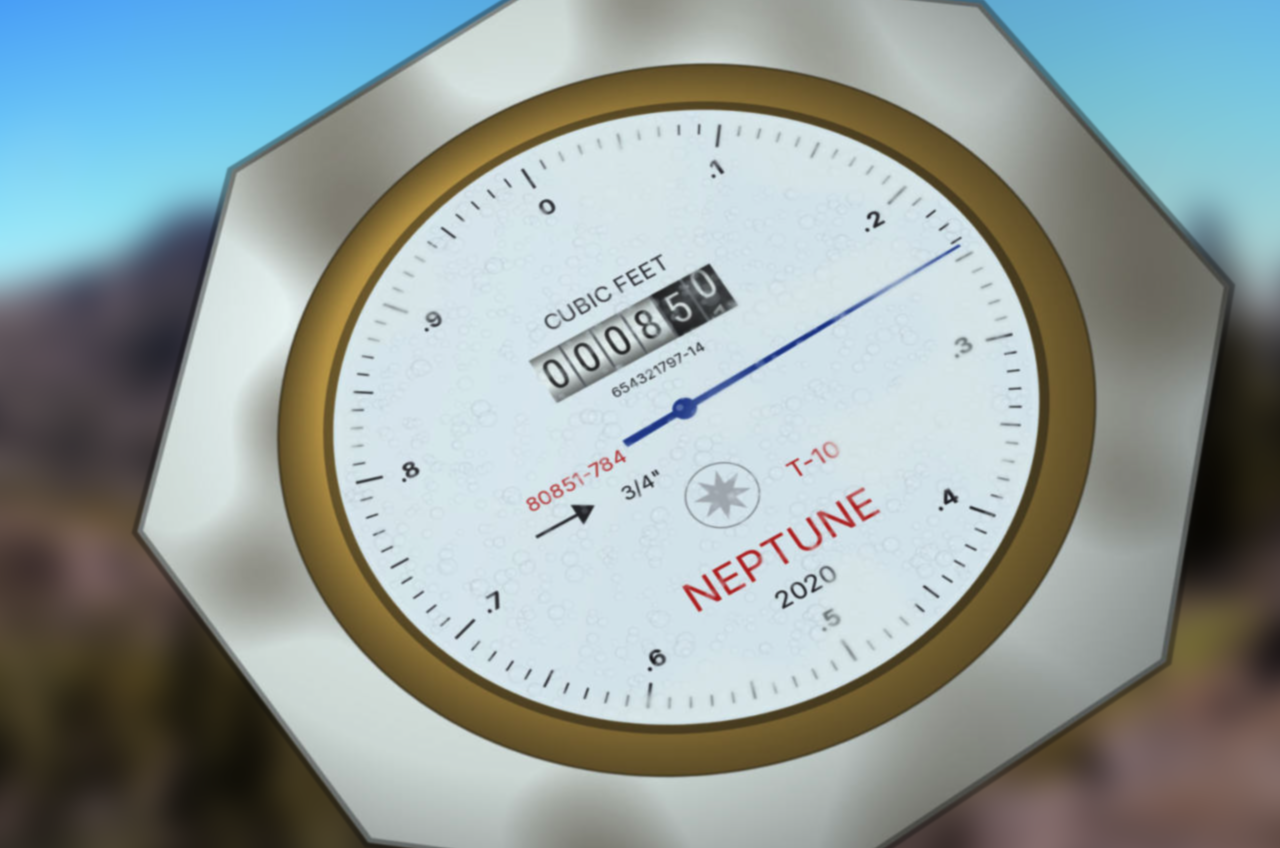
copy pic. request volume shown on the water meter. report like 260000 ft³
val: 850.24 ft³
